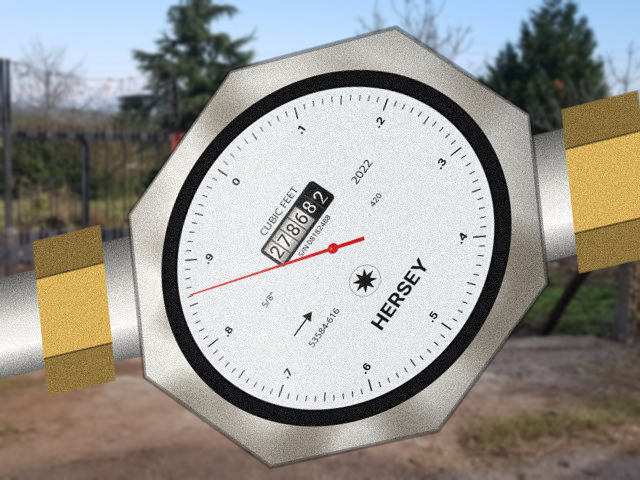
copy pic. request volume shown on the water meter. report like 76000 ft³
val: 278681.86 ft³
